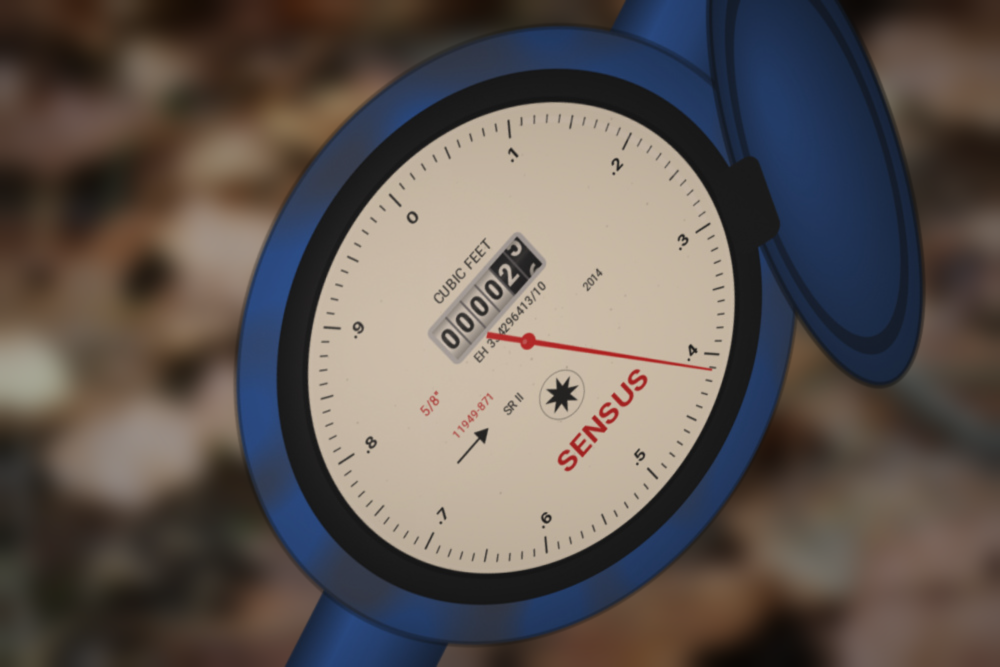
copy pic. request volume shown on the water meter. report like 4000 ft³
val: 25.41 ft³
